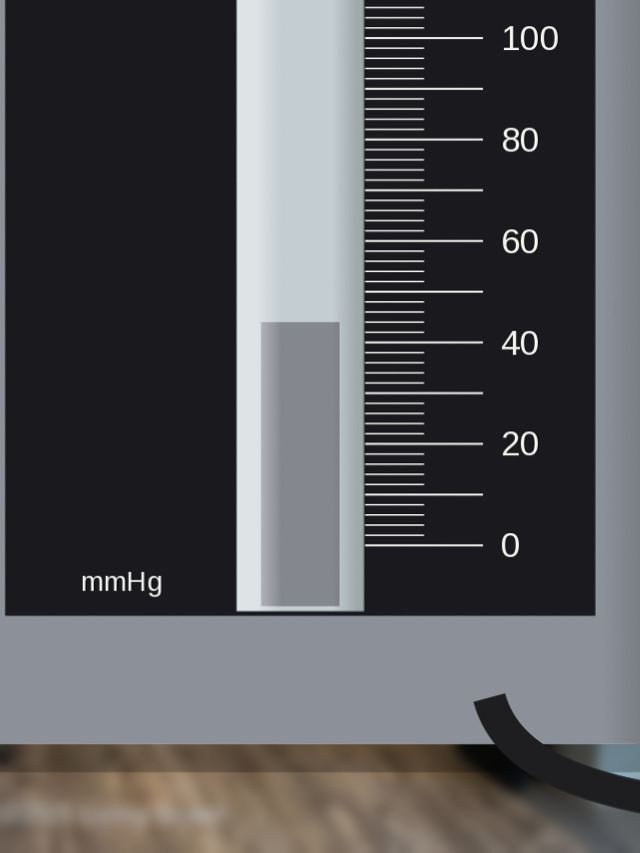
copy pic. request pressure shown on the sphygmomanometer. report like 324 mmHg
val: 44 mmHg
